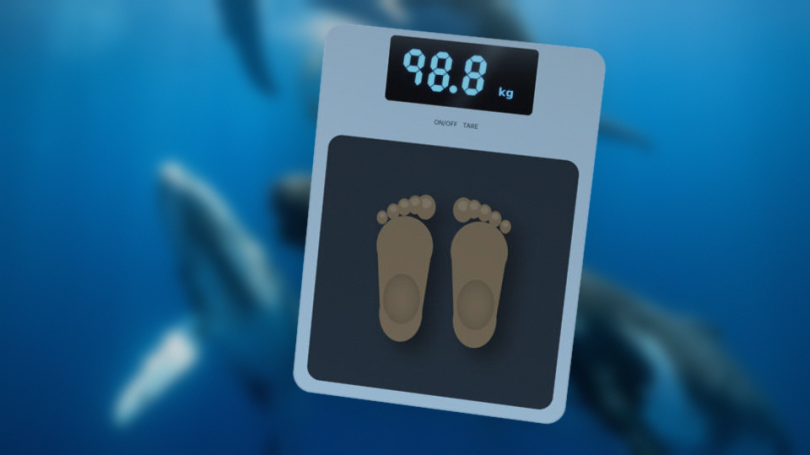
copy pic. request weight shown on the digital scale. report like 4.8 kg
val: 98.8 kg
